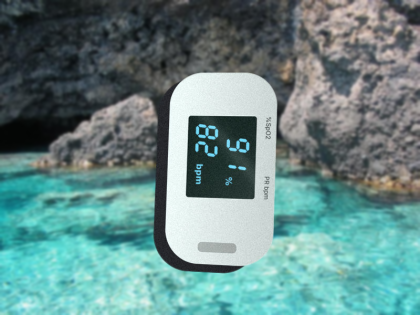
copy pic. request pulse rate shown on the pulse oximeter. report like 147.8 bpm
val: 82 bpm
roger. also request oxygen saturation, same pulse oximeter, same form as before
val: 91 %
